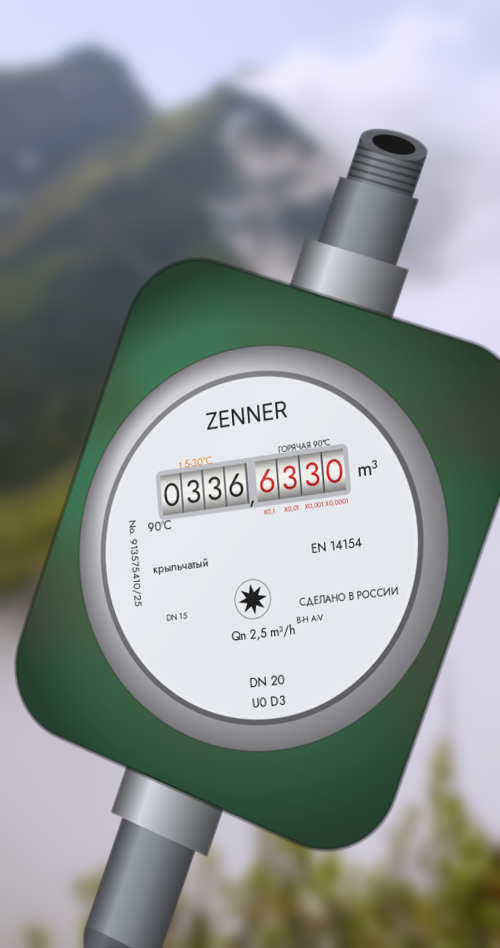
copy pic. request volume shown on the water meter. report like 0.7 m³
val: 336.6330 m³
